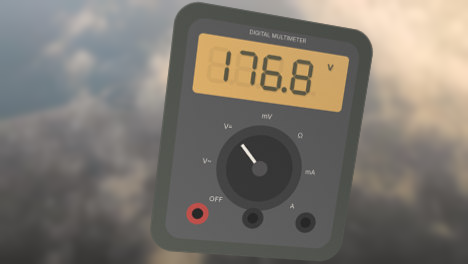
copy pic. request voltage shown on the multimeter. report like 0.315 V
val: 176.8 V
